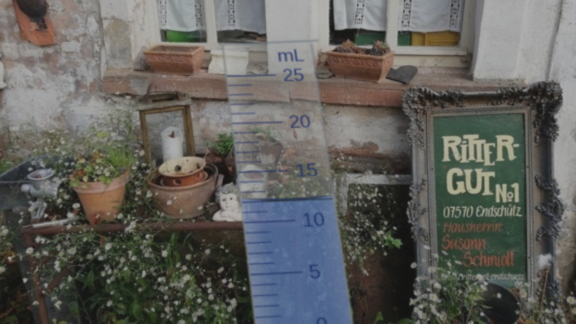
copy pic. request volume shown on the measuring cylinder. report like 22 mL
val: 12 mL
